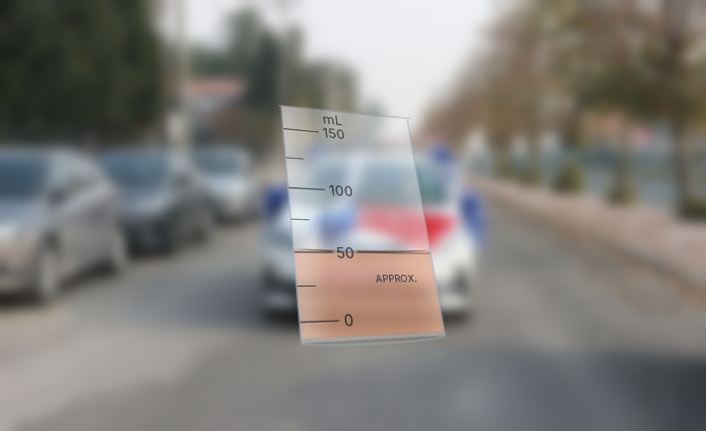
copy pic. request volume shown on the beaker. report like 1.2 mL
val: 50 mL
